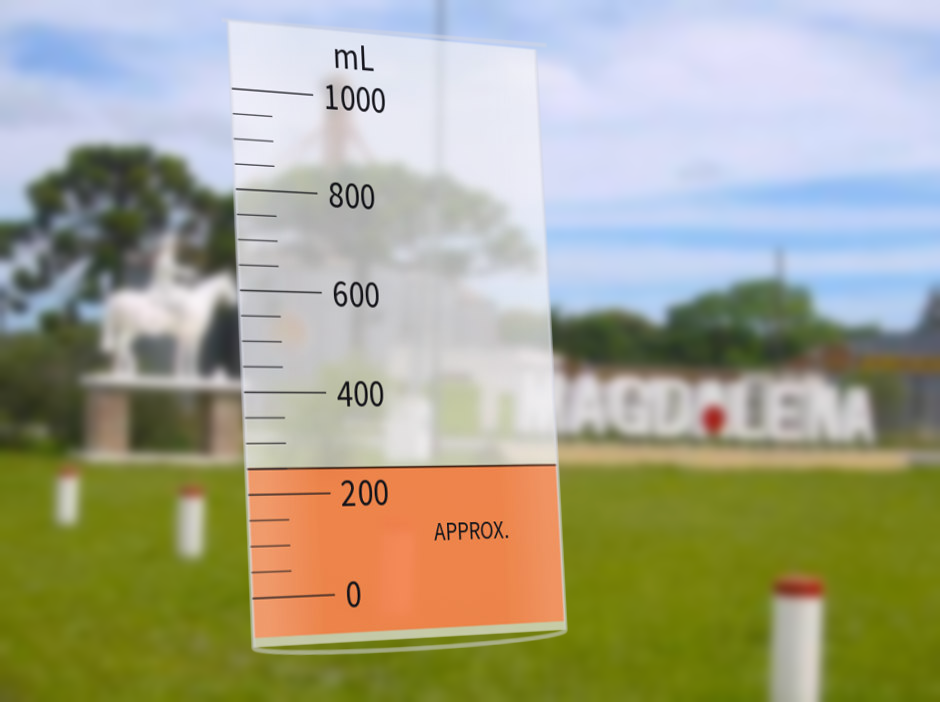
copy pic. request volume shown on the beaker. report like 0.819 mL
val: 250 mL
